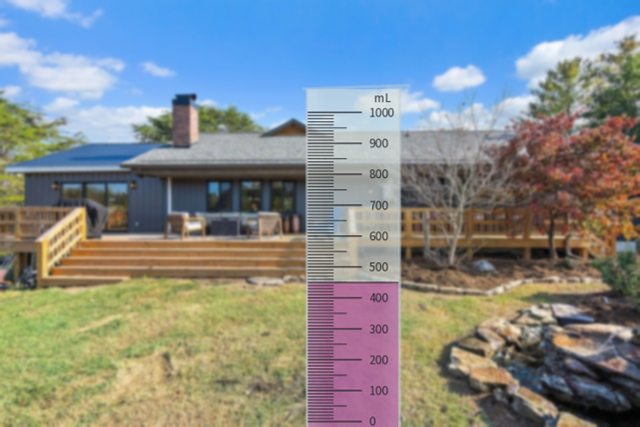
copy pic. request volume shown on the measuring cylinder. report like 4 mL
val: 450 mL
